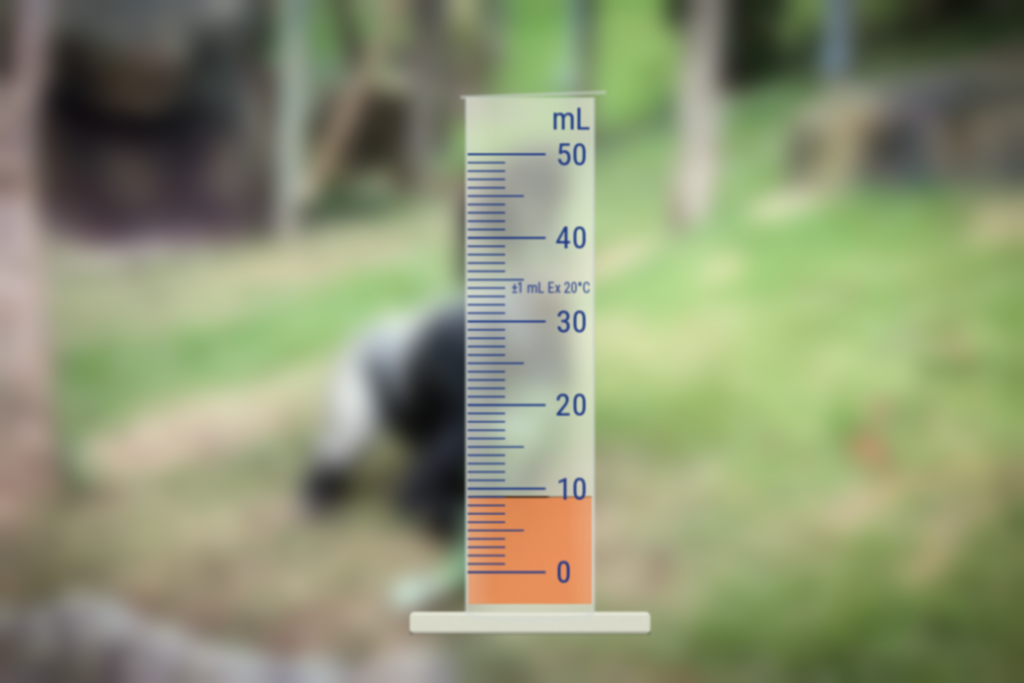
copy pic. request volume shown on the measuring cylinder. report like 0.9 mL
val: 9 mL
